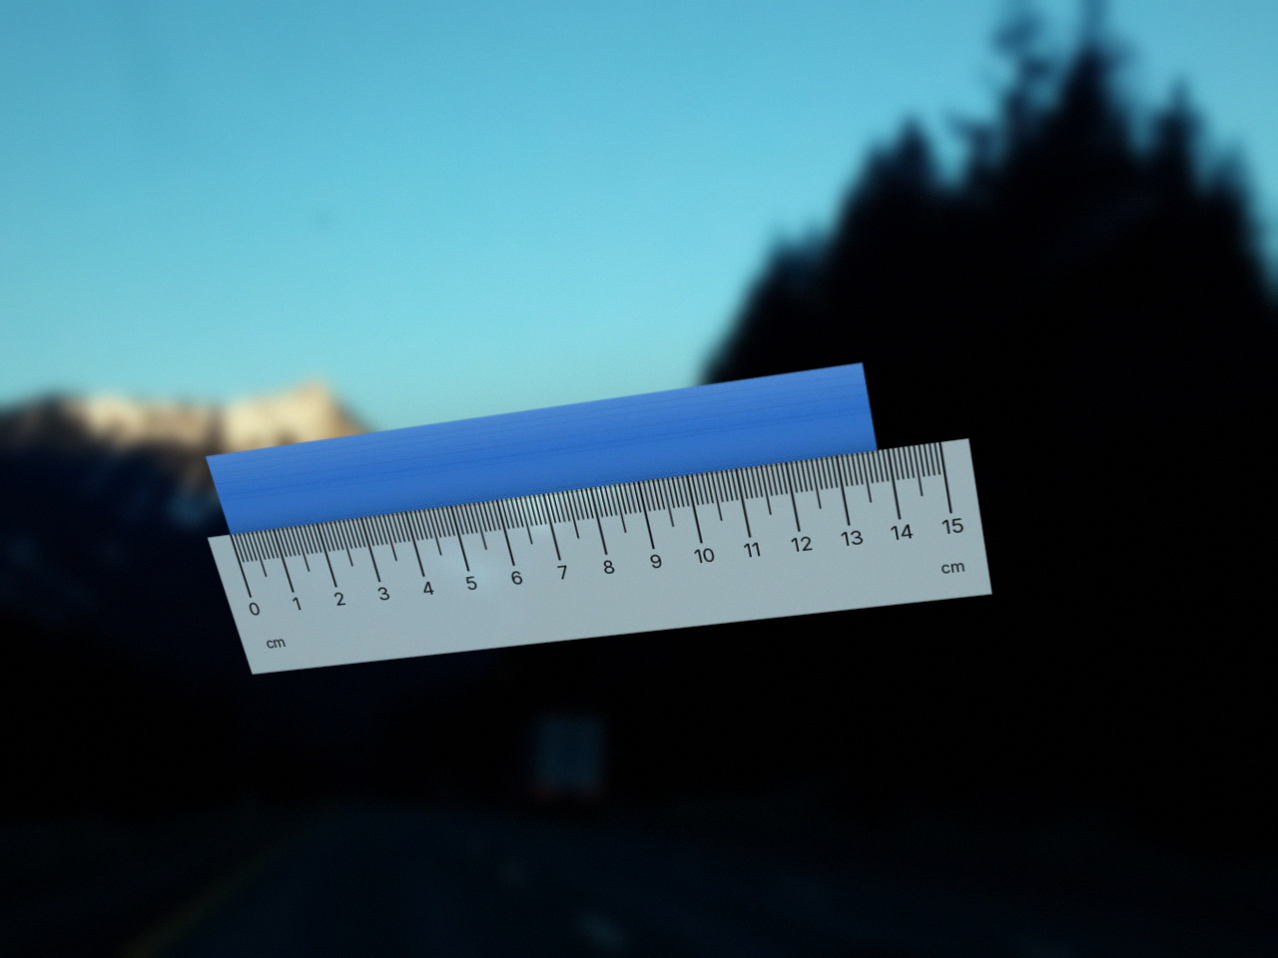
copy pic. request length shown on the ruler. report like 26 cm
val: 13.8 cm
